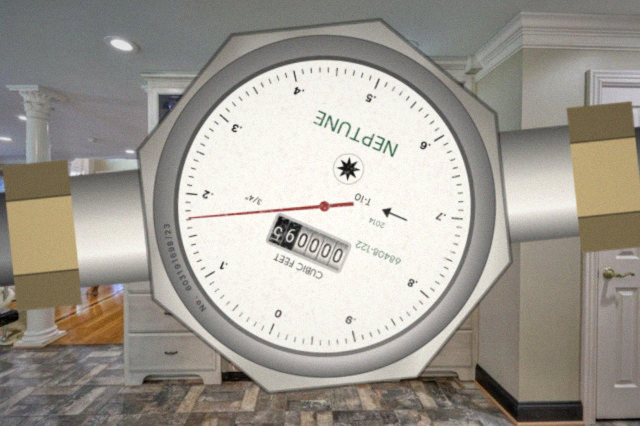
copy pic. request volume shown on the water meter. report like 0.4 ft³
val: 95.17 ft³
